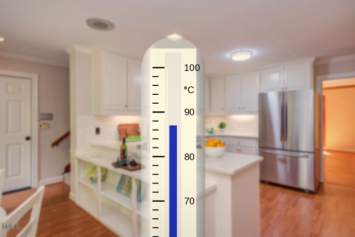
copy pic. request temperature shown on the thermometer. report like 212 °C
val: 87 °C
